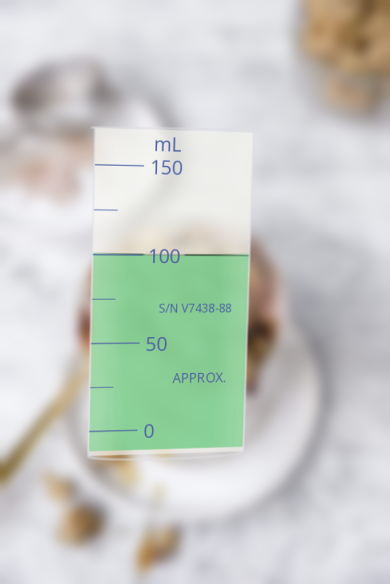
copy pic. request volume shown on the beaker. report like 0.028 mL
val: 100 mL
